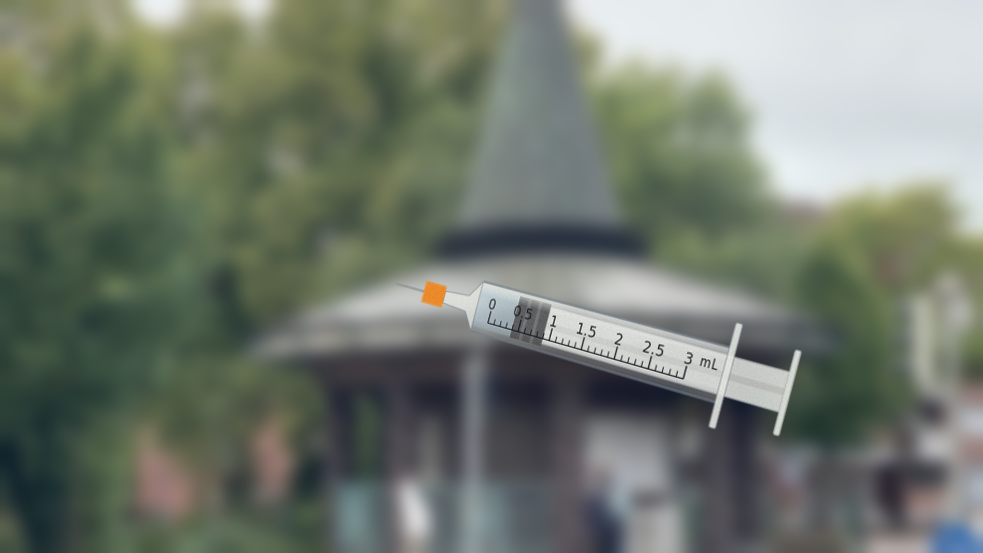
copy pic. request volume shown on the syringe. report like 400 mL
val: 0.4 mL
